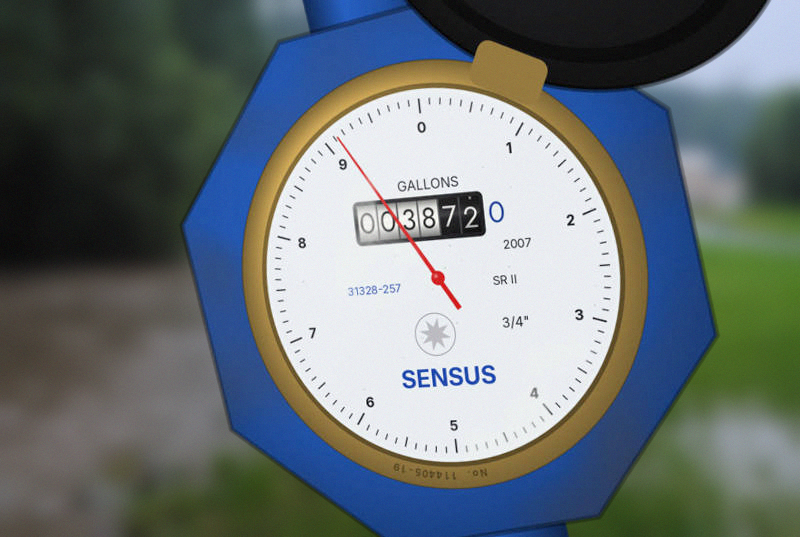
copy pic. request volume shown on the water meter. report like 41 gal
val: 38719.1 gal
